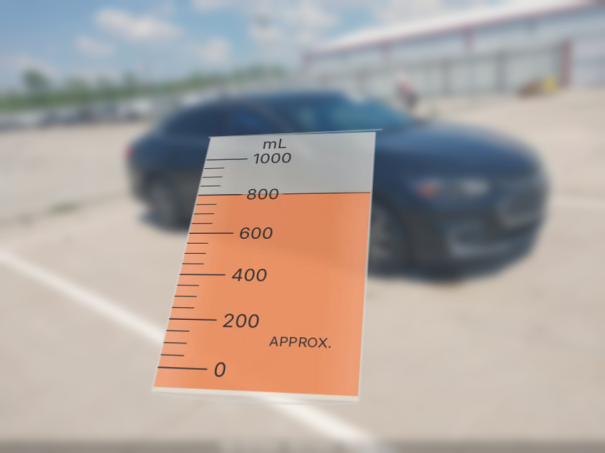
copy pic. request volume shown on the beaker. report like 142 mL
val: 800 mL
